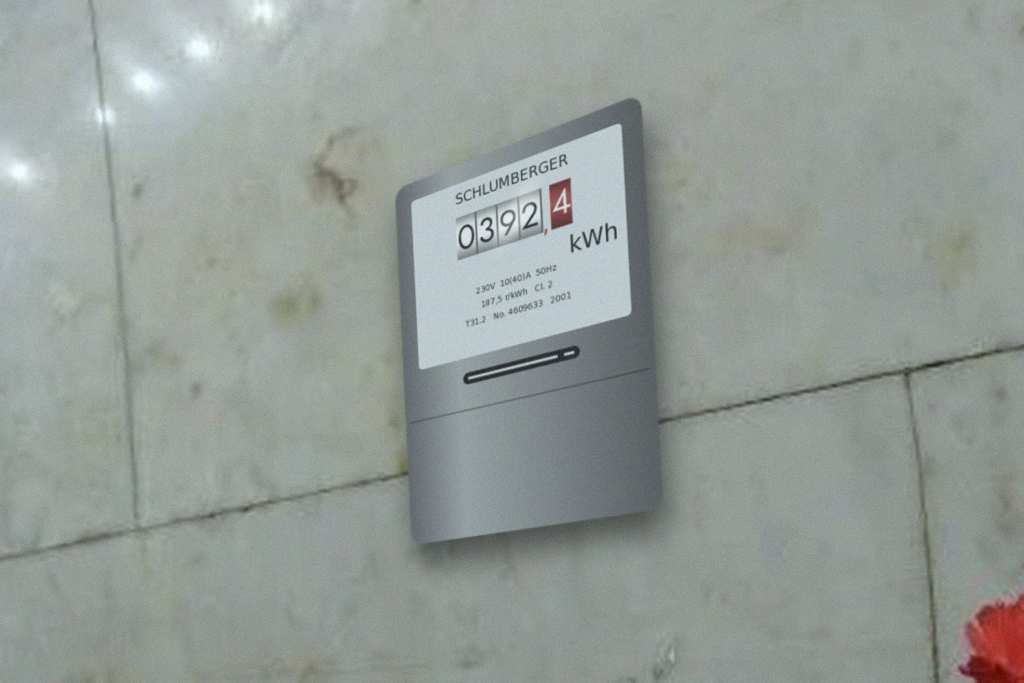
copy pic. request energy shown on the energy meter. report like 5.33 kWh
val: 392.4 kWh
